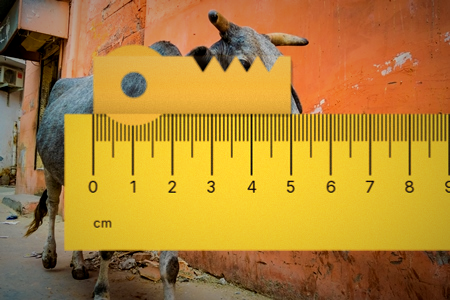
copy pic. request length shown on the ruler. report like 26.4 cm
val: 5 cm
